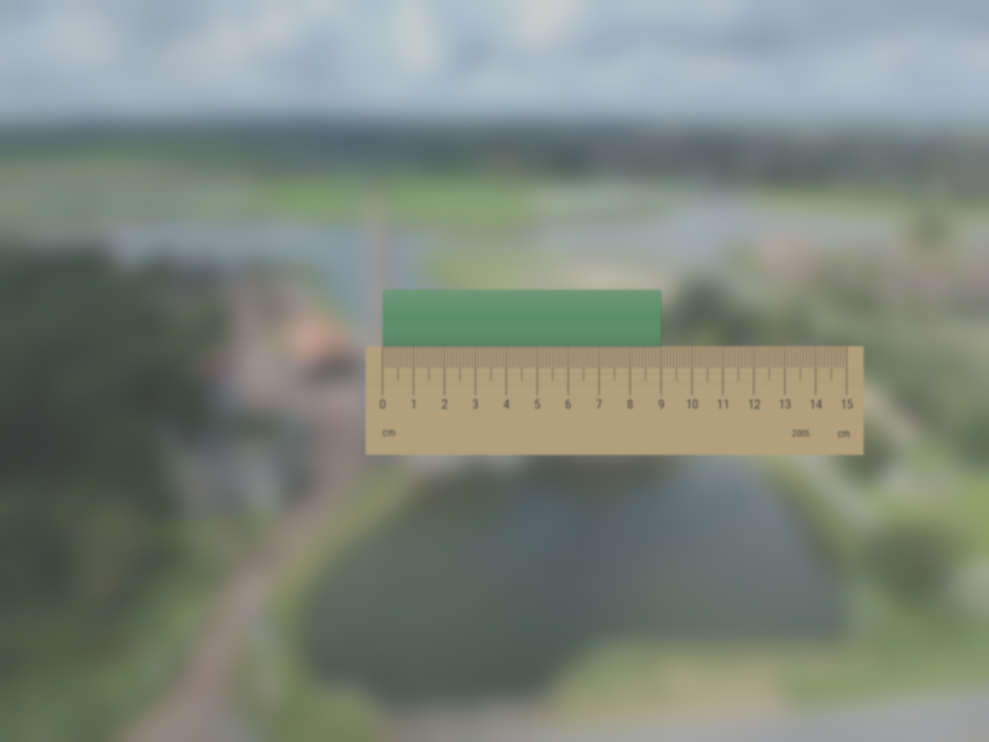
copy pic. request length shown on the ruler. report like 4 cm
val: 9 cm
